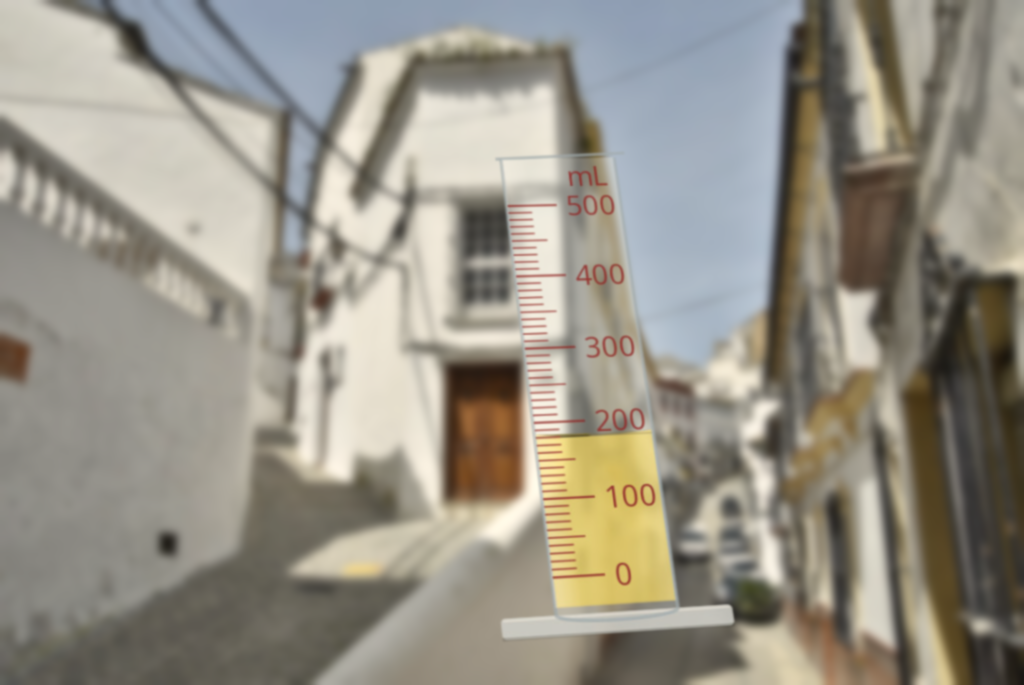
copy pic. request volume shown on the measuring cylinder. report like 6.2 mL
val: 180 mL
